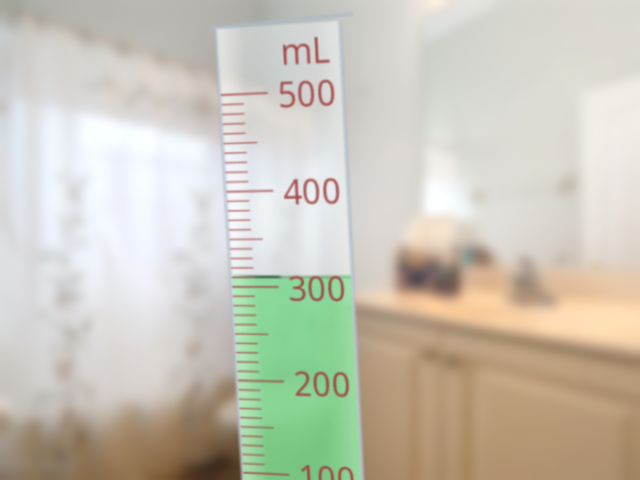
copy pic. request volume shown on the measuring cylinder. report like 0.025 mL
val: 310 mL
